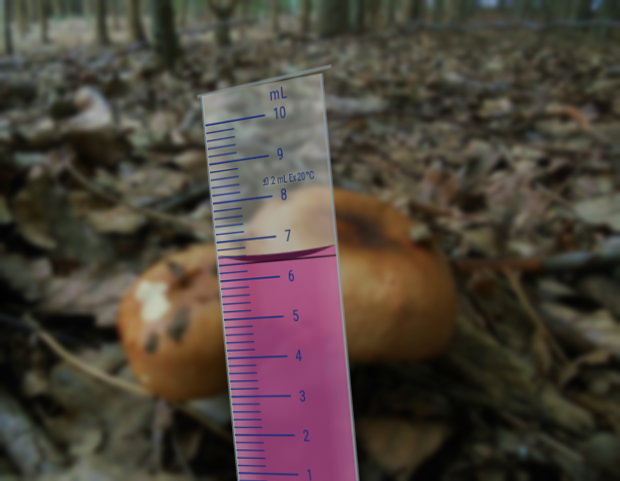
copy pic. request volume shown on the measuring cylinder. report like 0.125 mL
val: 6.4 mL
